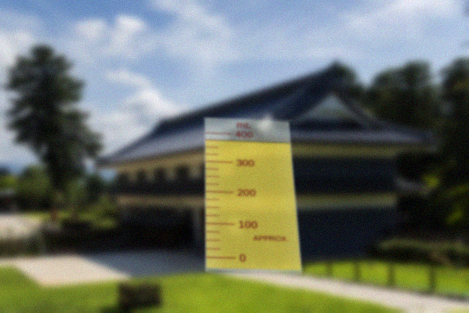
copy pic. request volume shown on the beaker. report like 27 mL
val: 375 mL
